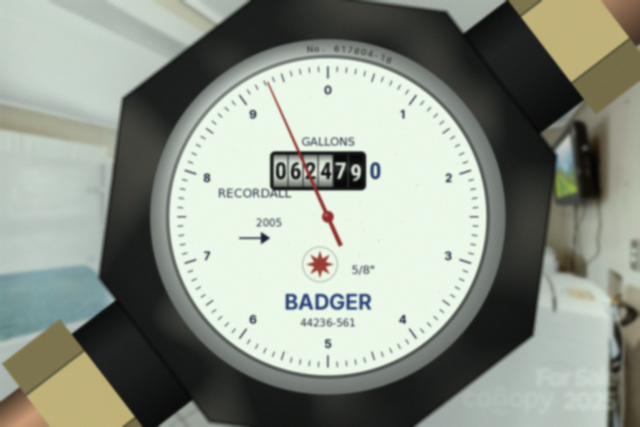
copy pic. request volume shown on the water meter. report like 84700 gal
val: 624789.3 gal
